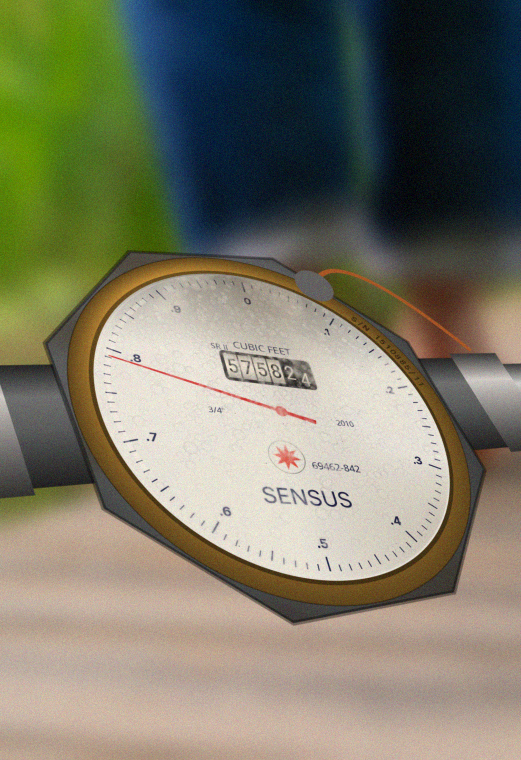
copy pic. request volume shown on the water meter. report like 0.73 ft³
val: 575823.79 ft³
